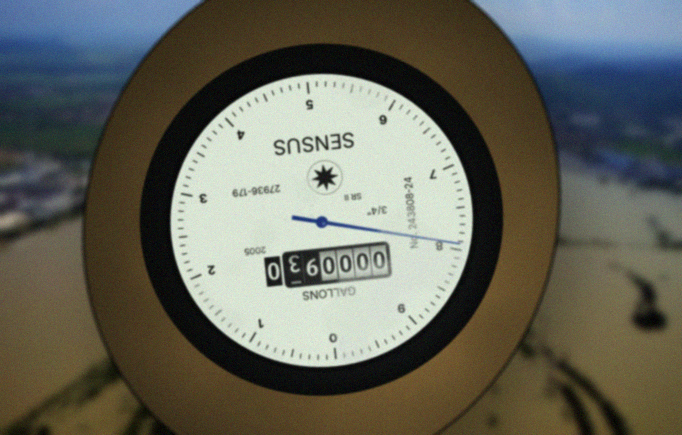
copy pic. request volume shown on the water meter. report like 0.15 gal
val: 927.9 gal
